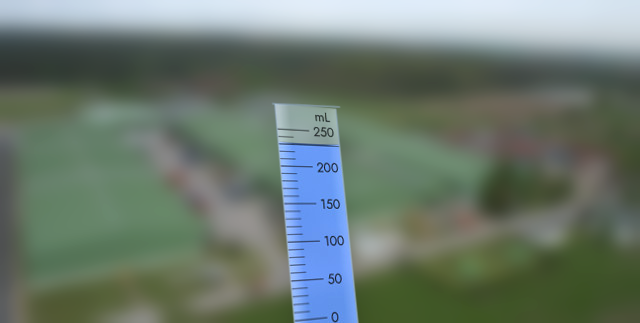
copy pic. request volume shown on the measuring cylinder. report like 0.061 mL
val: 230 mL
